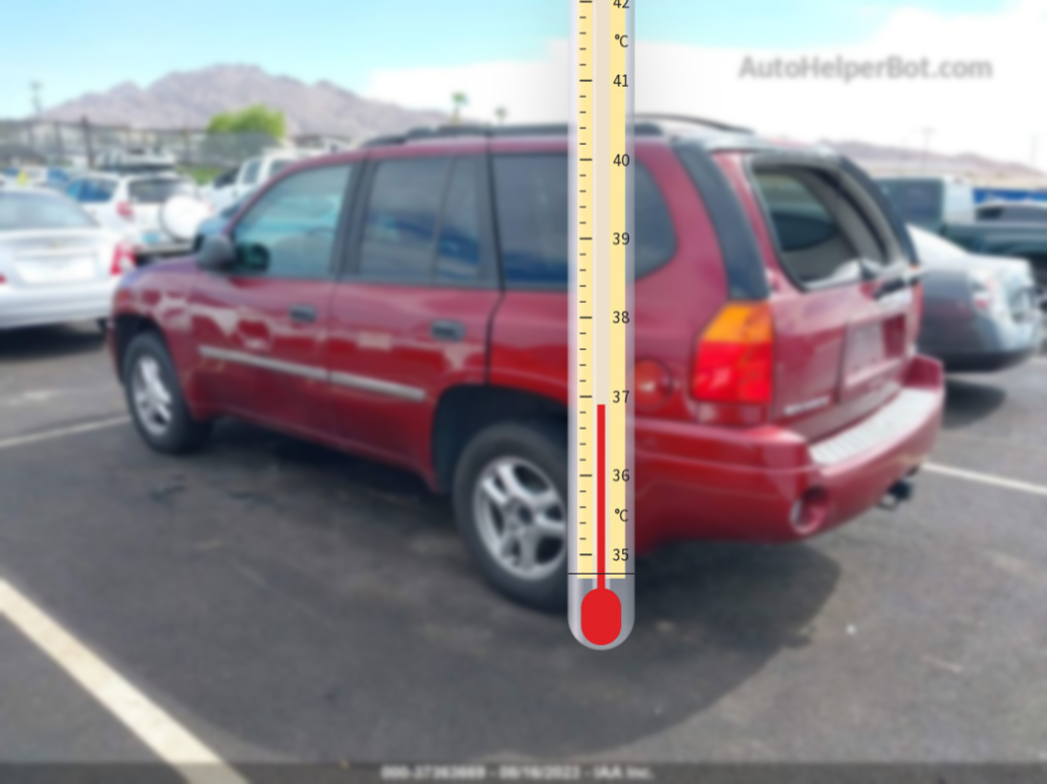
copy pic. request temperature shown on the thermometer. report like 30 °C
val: 36.9 °C
